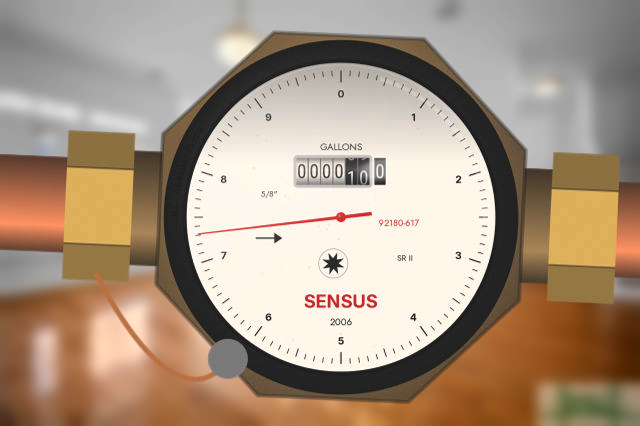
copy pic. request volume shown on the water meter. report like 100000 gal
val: 97.3 gal
